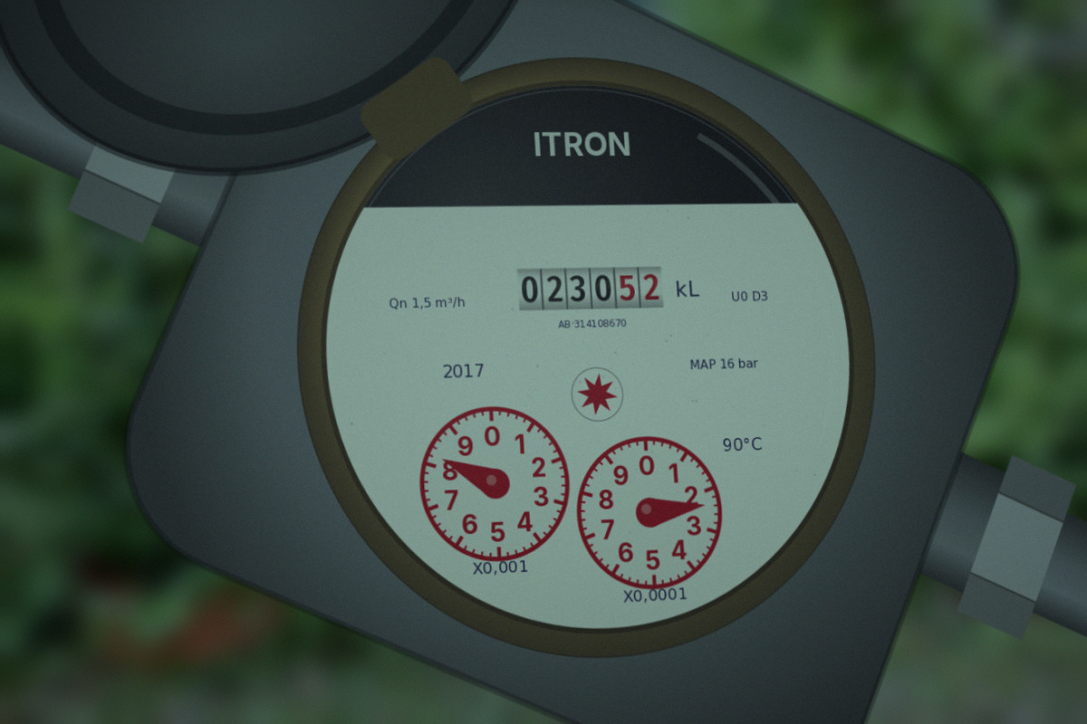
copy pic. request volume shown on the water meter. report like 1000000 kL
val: 230.5282 kL
